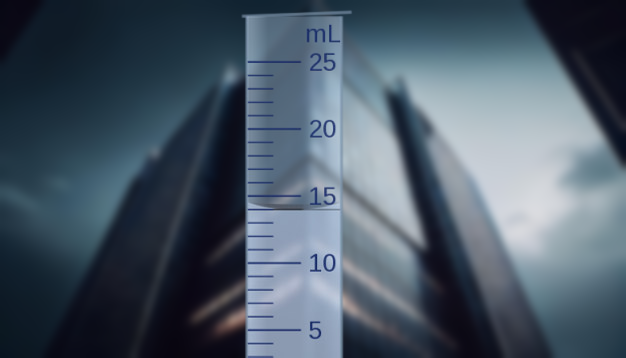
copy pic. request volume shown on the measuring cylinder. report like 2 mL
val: 14 mL
